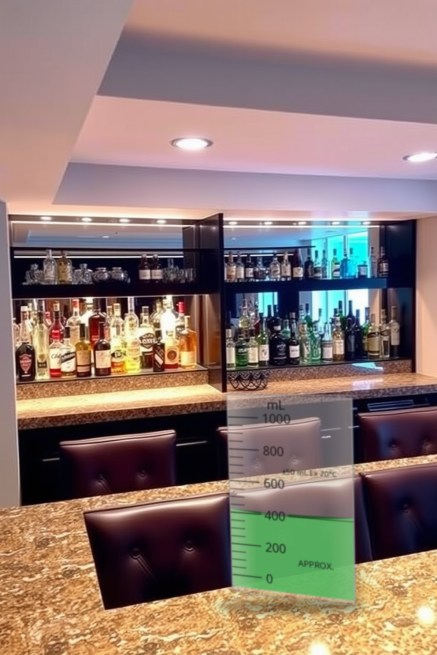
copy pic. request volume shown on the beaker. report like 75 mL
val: 400 mL
